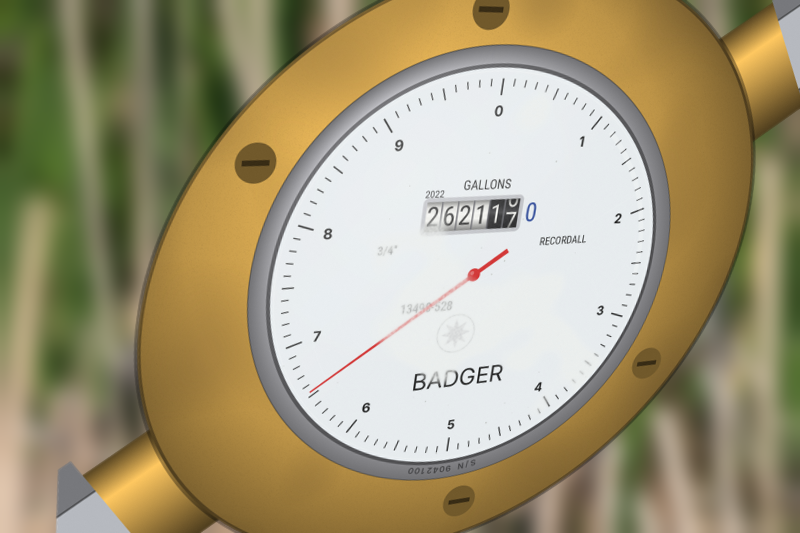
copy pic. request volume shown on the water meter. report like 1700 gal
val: 2621166.5 gal
